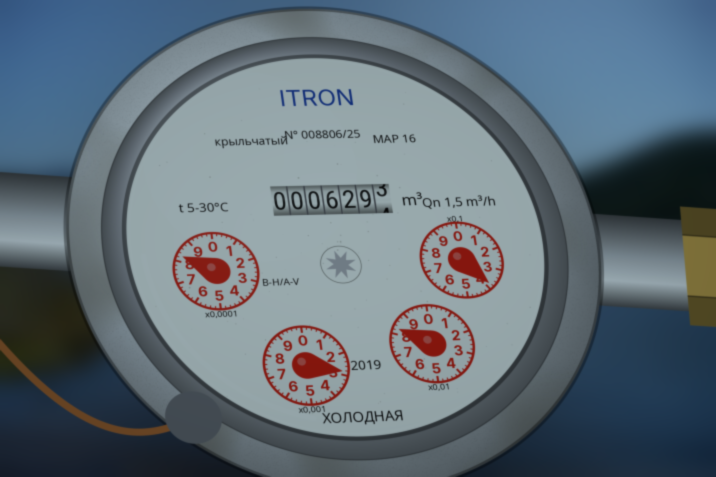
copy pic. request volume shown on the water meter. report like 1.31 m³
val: 6293.3828 m³
